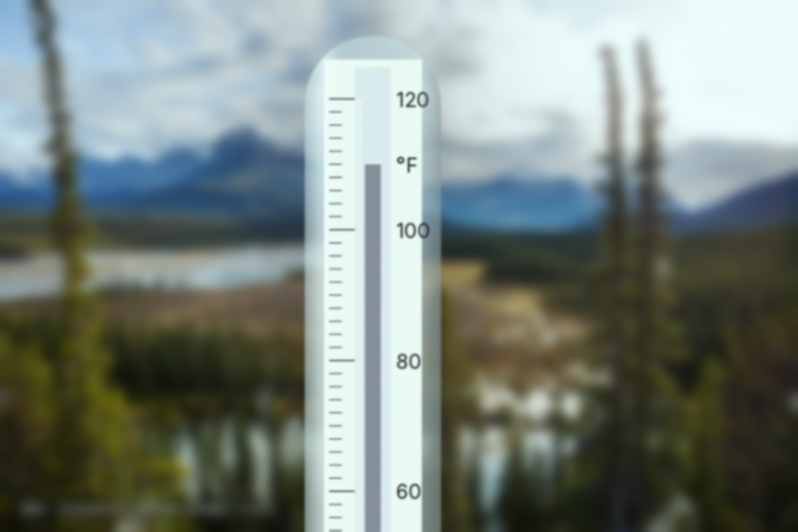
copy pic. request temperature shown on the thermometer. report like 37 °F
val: 110 °F
